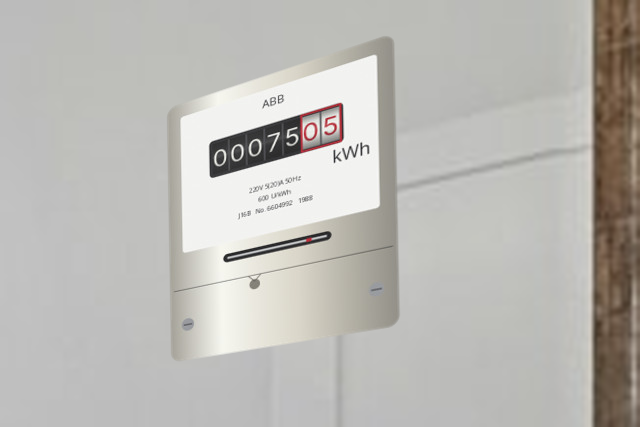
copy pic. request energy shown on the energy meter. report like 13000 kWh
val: 75.05 kWh
